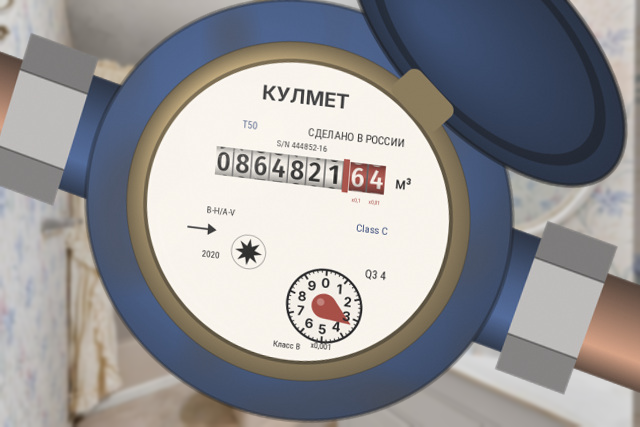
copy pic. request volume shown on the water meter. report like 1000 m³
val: 864821.643 m³
